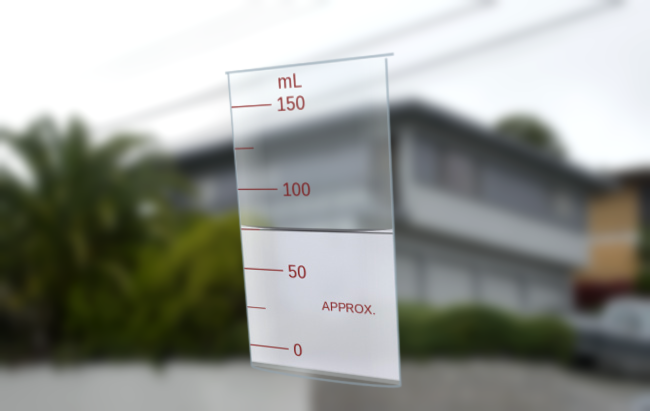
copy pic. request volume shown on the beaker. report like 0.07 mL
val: 75 mL
